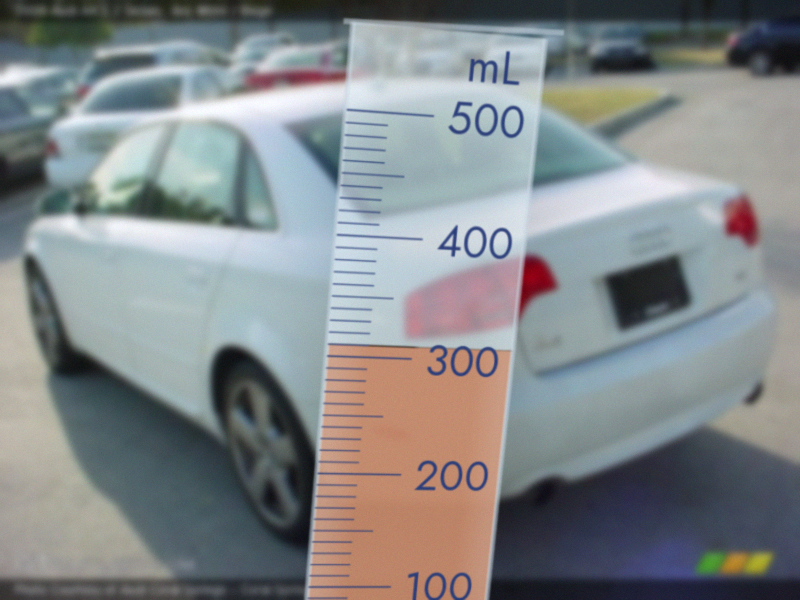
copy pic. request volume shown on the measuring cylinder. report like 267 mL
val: 310 mL
